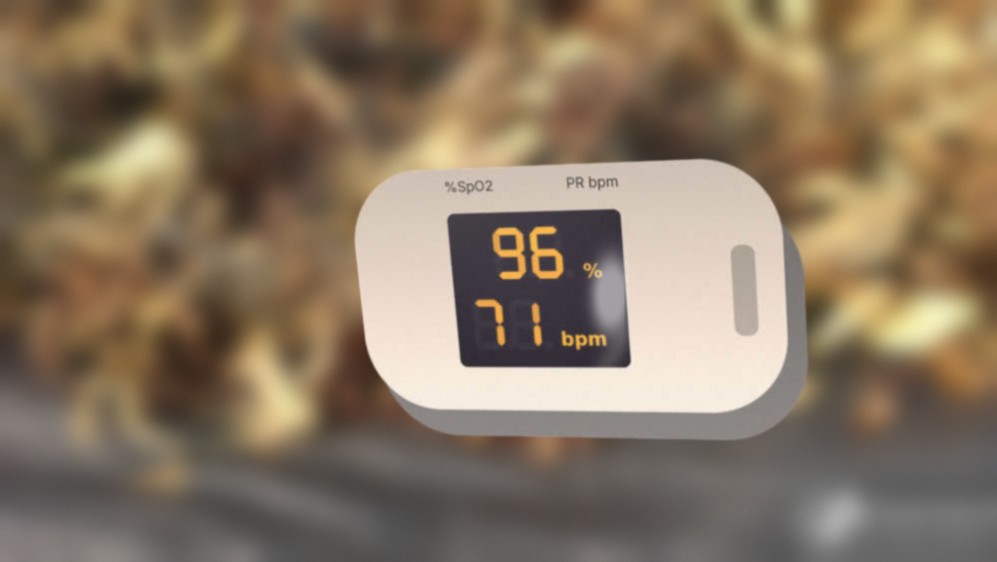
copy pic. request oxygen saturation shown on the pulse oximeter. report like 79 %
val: 96 %
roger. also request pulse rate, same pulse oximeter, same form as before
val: 71 bpm
